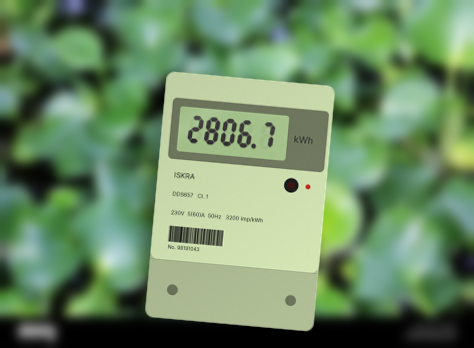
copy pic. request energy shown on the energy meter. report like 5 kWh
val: 2806.7 kWh
